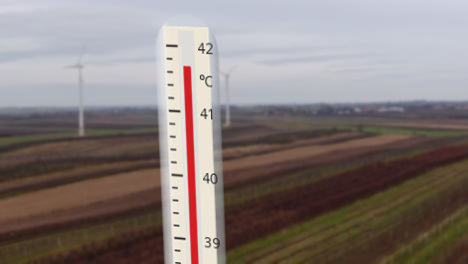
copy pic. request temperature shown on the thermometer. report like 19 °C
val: 41.7 °C
